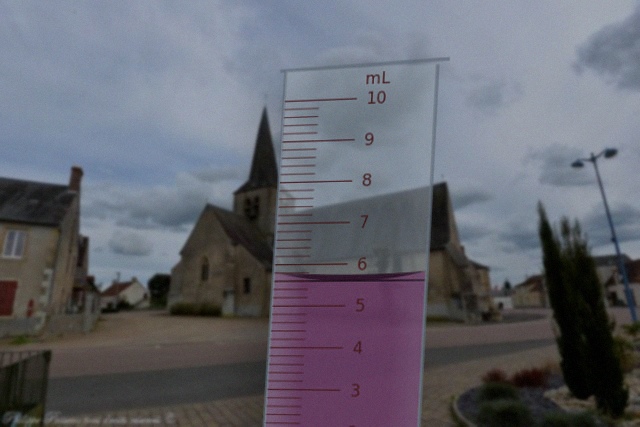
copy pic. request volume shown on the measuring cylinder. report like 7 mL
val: 5.6 mL
